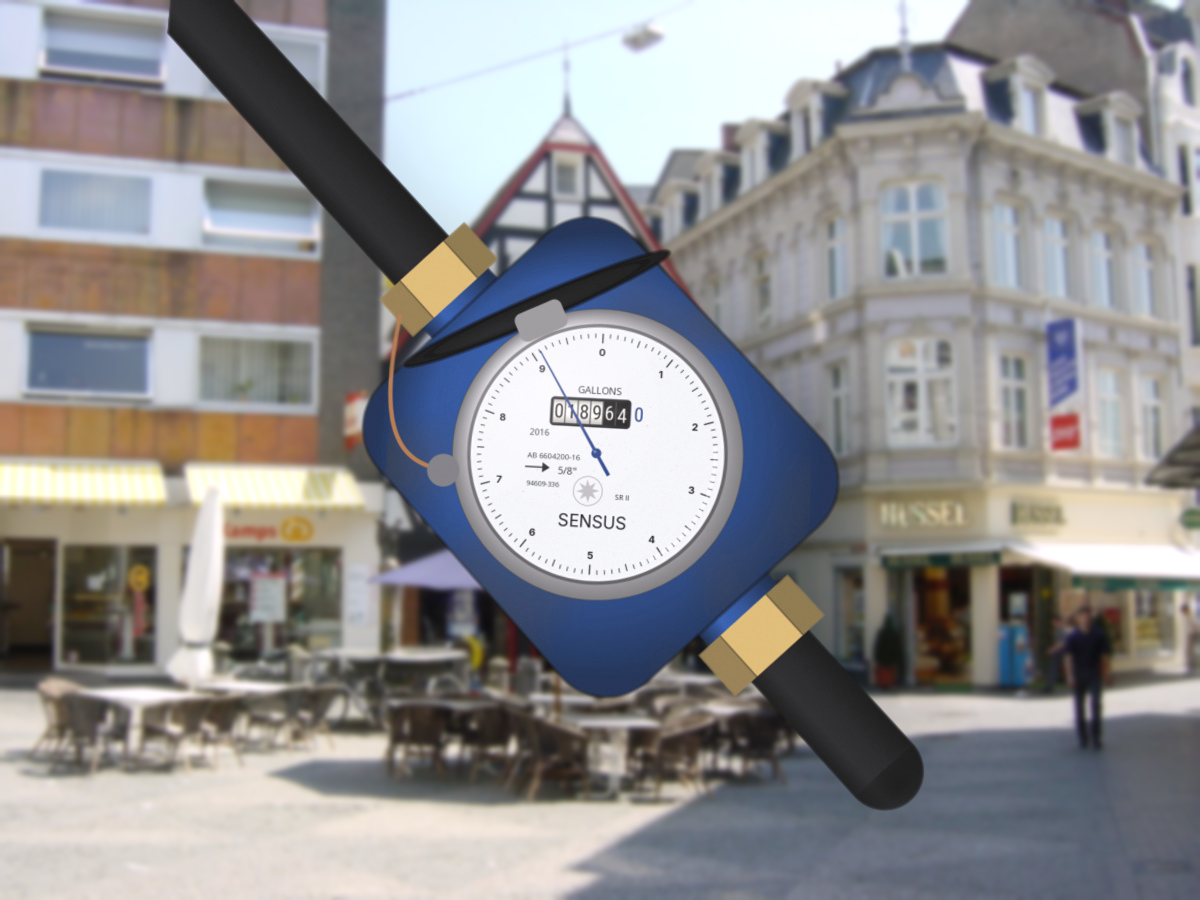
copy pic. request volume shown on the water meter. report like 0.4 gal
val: 189639.1 gal
